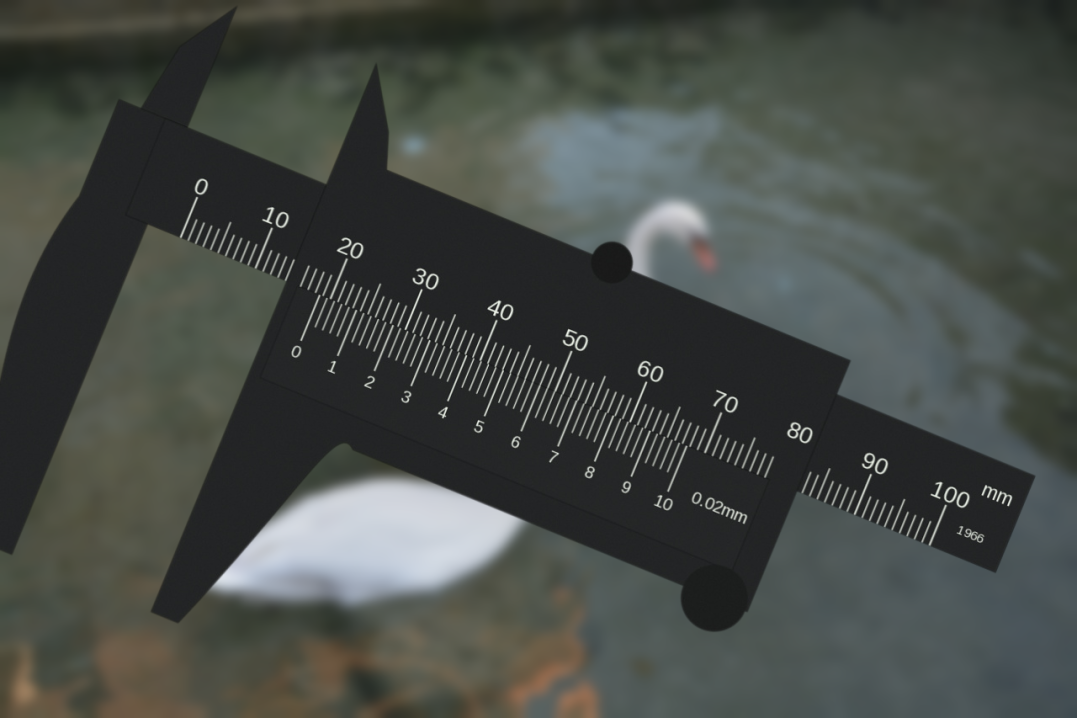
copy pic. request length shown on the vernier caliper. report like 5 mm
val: 18.6 mm
